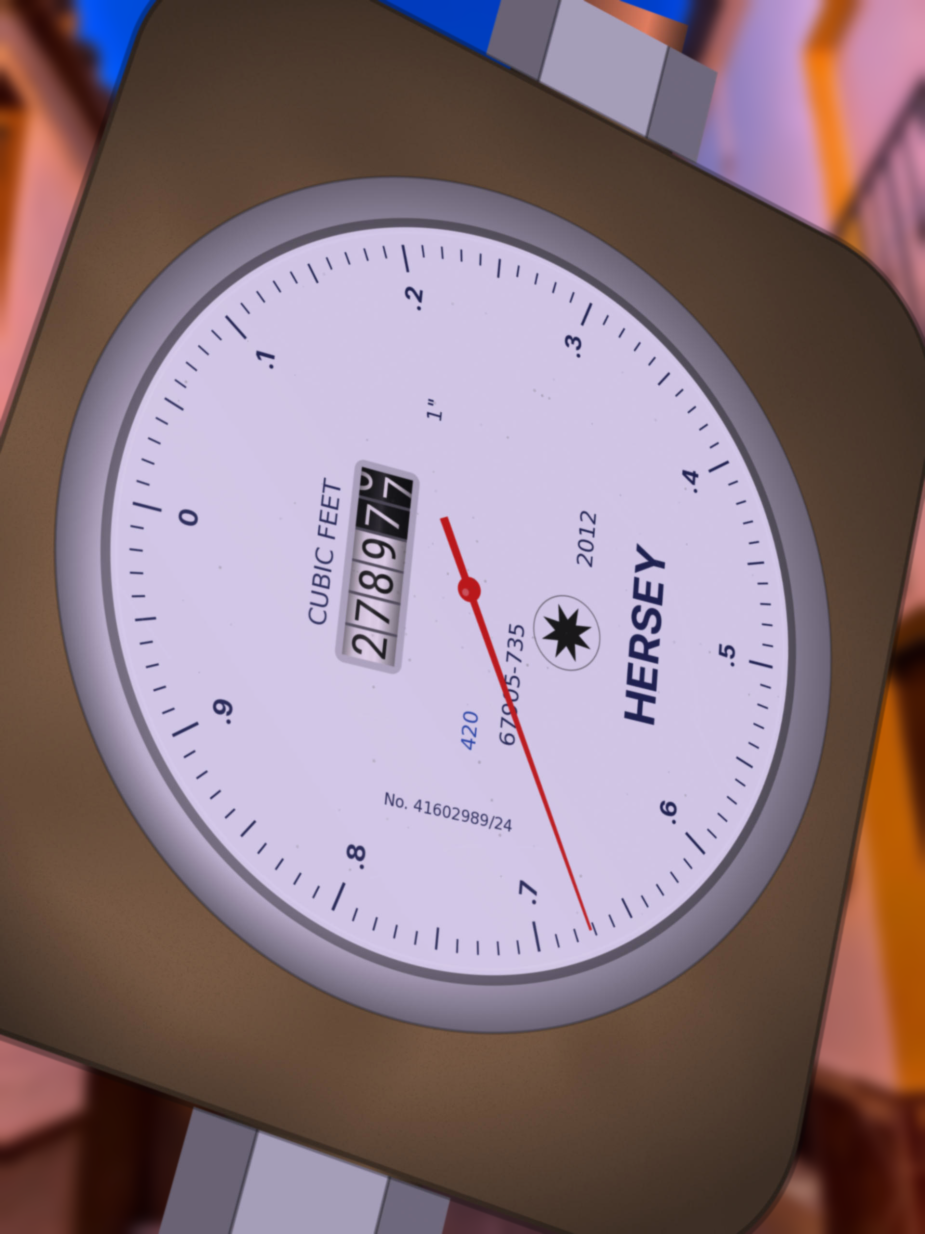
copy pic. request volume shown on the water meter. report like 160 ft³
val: 278976.67 ft³
